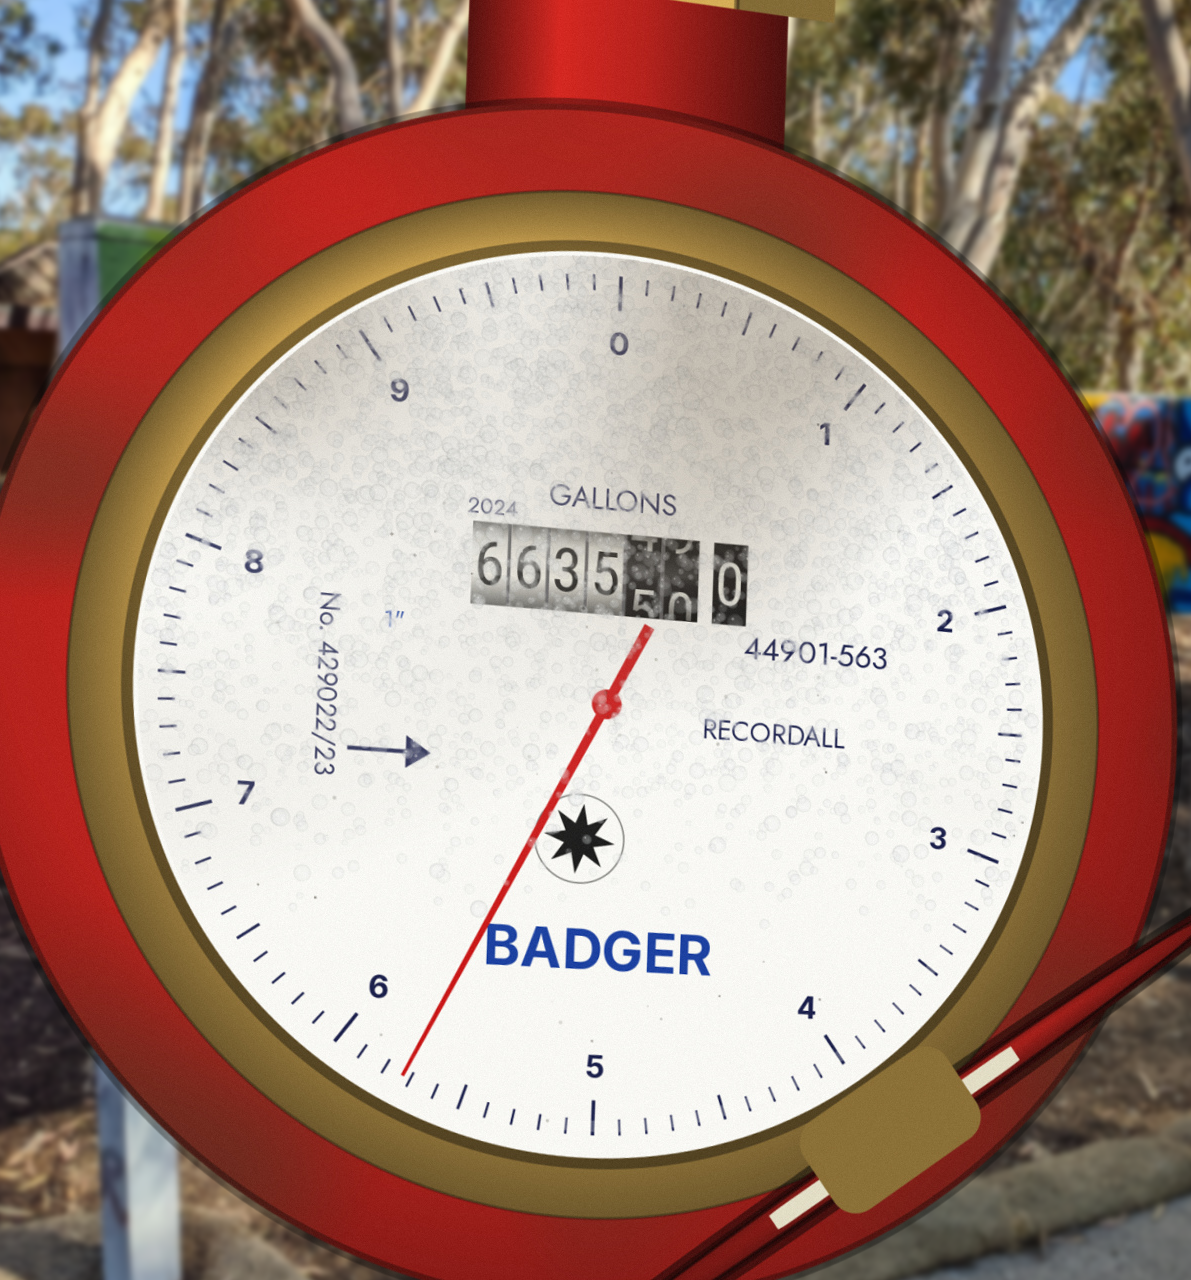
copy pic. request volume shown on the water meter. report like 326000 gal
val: 6635495.7 gal
